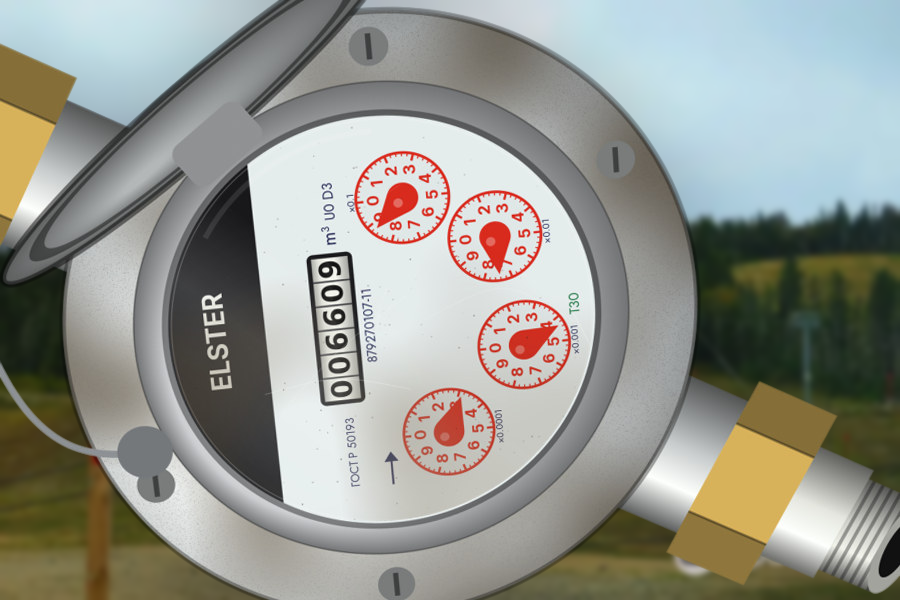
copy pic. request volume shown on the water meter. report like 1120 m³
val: 6609.8743 m³
